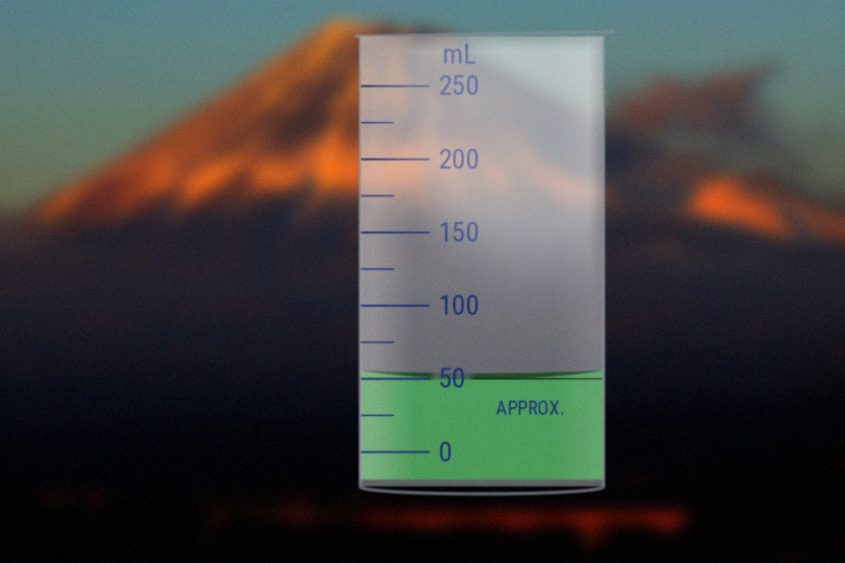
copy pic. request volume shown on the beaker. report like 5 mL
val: 50 mL
